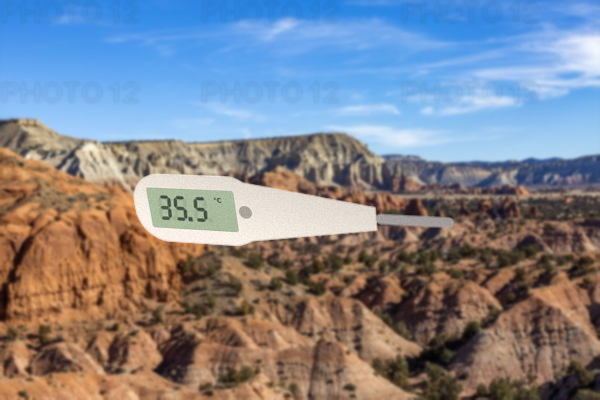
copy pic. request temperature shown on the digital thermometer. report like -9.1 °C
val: 35.5 °C
